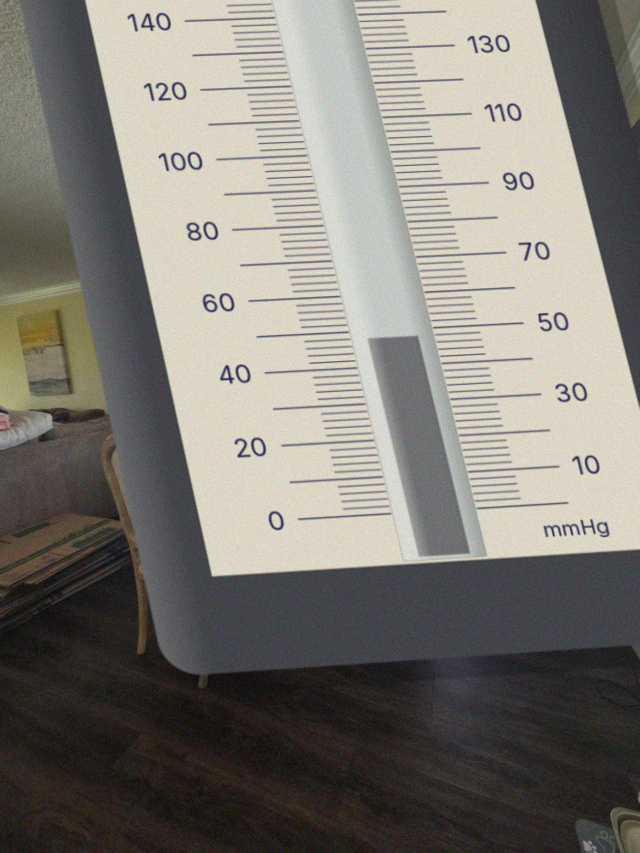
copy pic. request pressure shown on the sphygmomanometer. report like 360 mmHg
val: 48 mmHg
